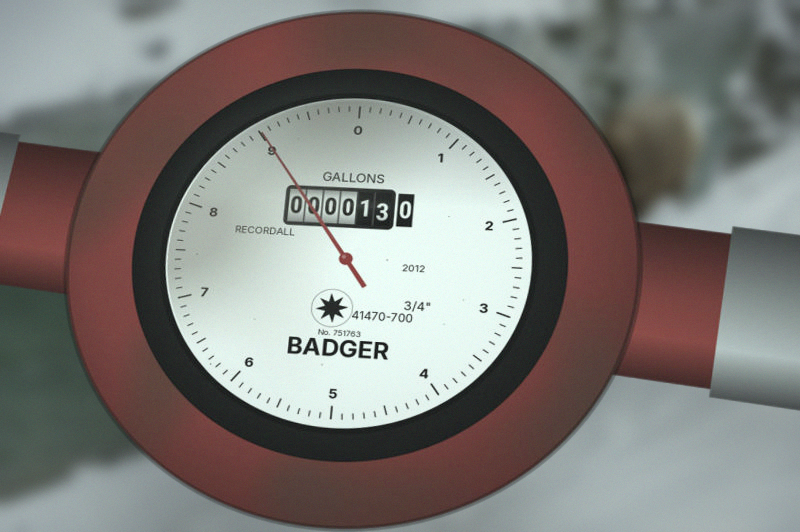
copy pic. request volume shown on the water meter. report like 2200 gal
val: 129.0 gal
